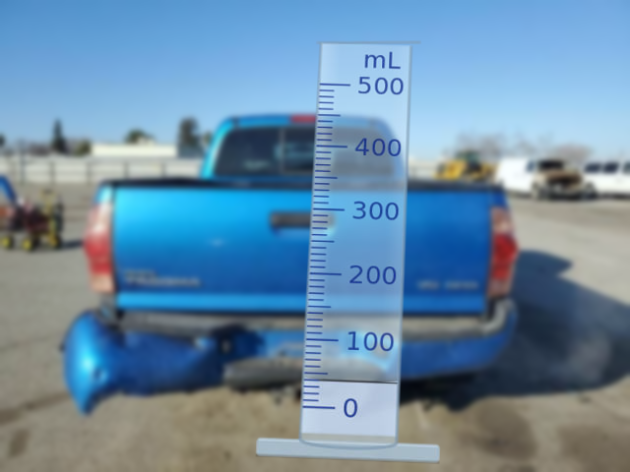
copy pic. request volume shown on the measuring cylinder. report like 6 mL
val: 40 mL
